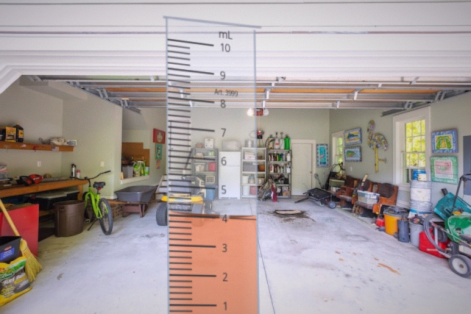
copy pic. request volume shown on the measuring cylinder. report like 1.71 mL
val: 4 mL
